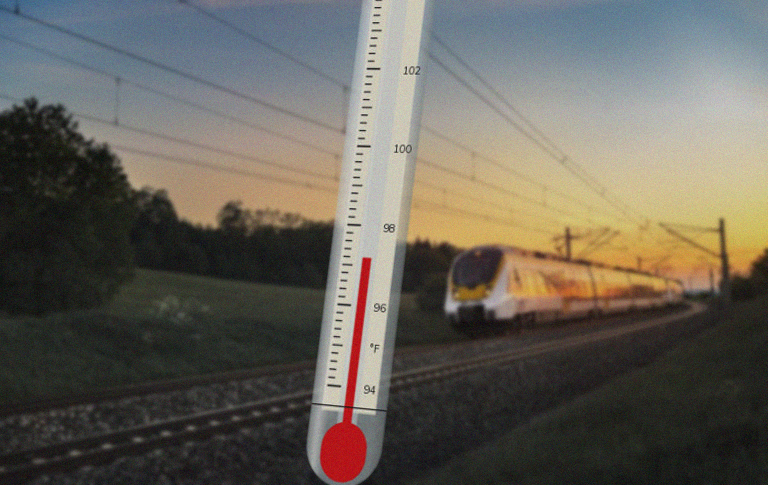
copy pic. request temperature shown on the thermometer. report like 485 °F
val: 97.2 °F
